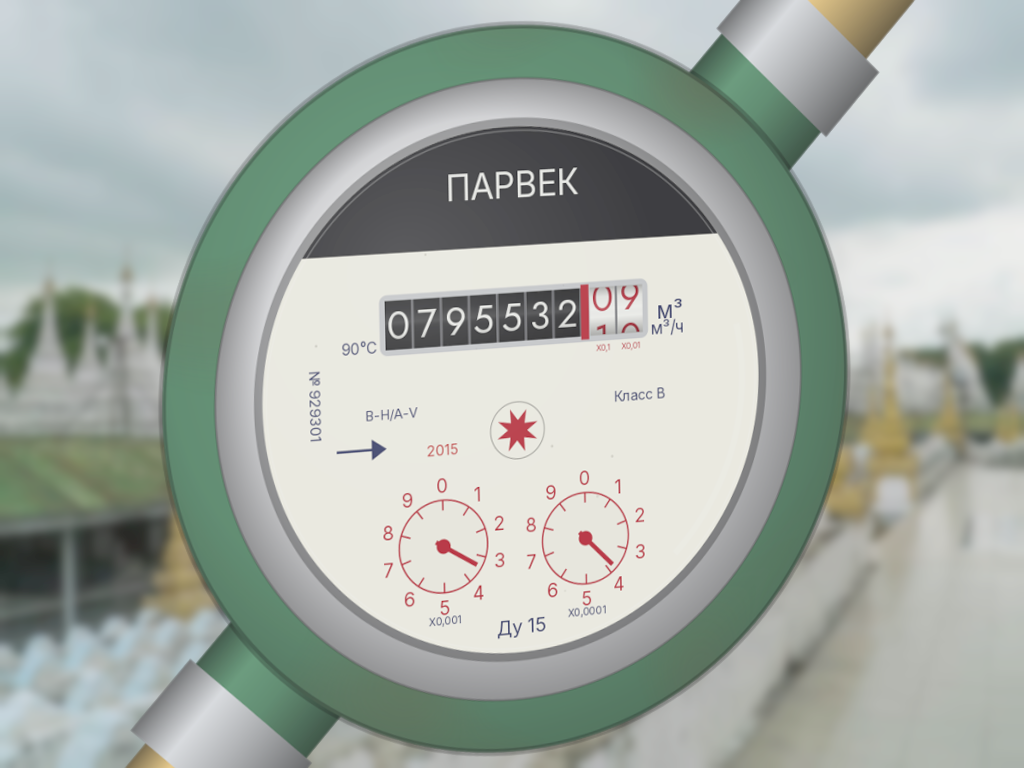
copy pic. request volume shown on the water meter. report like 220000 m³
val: 795532.0933 m³
